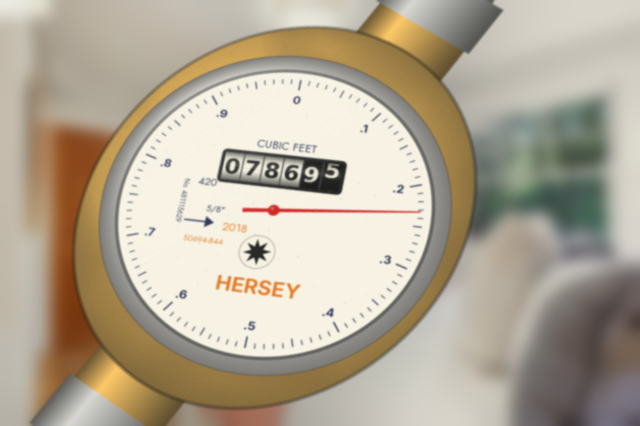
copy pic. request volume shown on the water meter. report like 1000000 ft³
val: 78695.23 ft³
